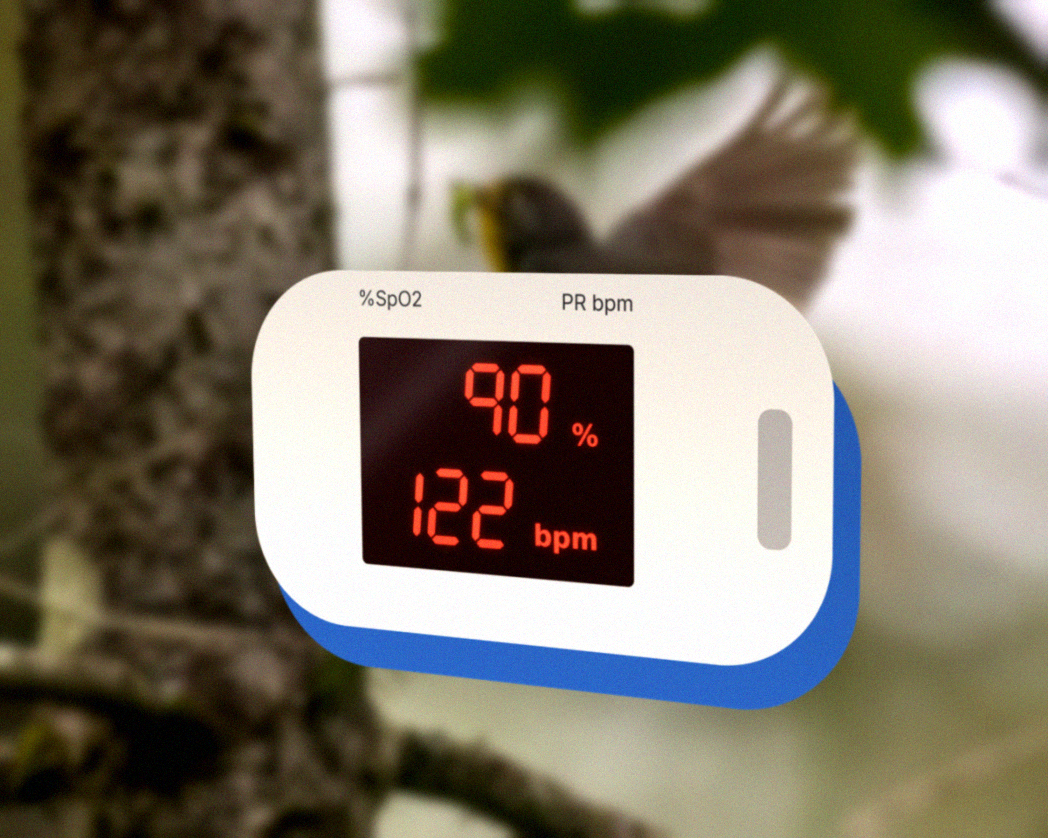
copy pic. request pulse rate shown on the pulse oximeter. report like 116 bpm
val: 122 bpm
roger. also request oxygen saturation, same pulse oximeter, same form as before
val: 90 %
